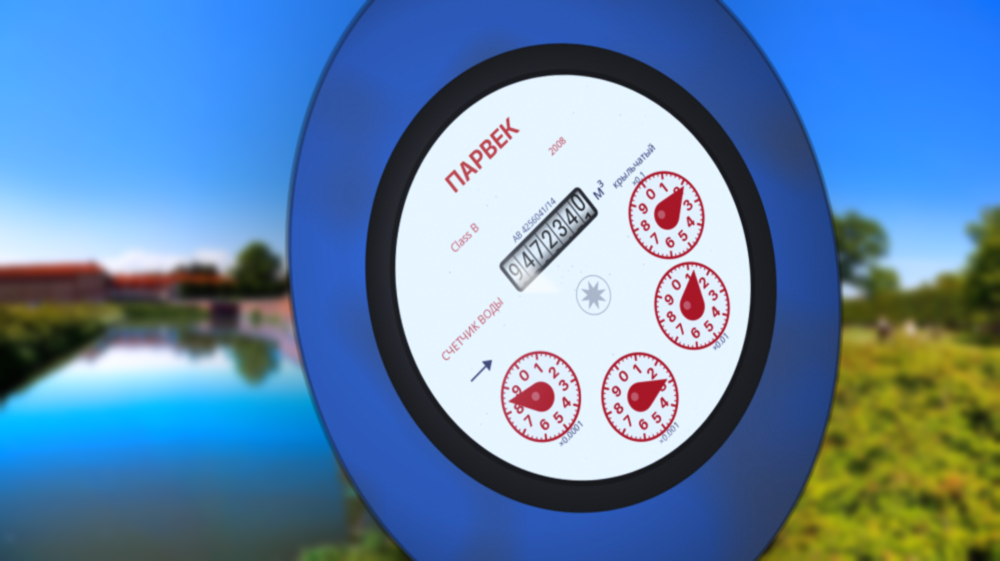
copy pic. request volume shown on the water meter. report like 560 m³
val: 9472340.2128 m³
